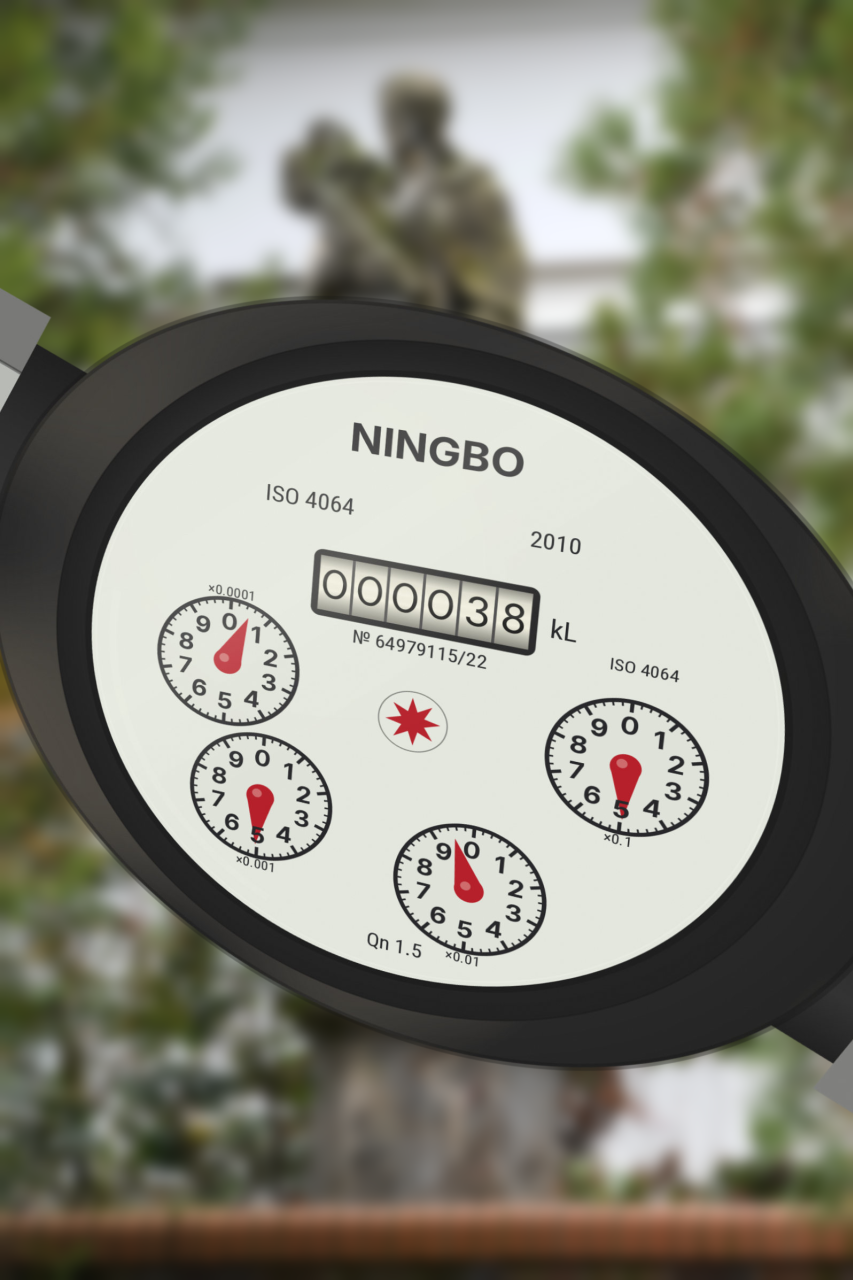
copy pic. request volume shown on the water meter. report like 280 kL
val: 38.4950 kL
